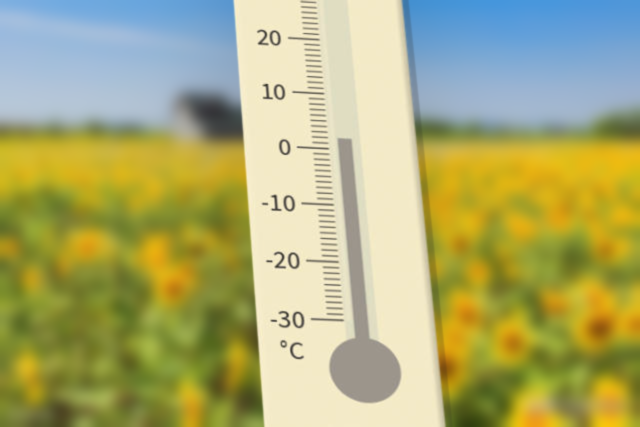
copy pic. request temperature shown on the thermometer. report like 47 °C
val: 2 °C
